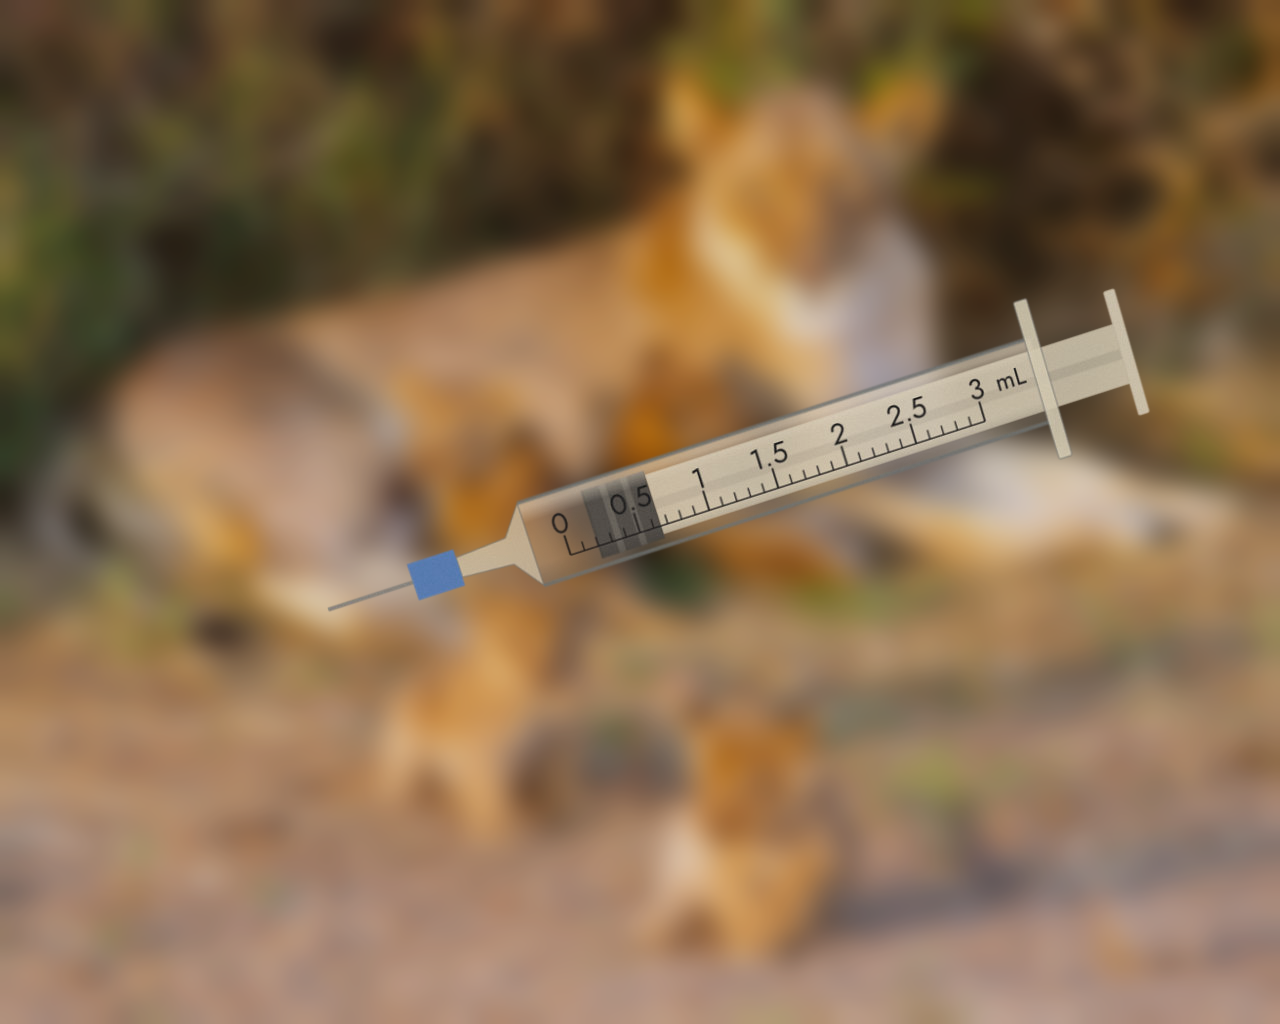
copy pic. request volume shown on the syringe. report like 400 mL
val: 0.2 mL
